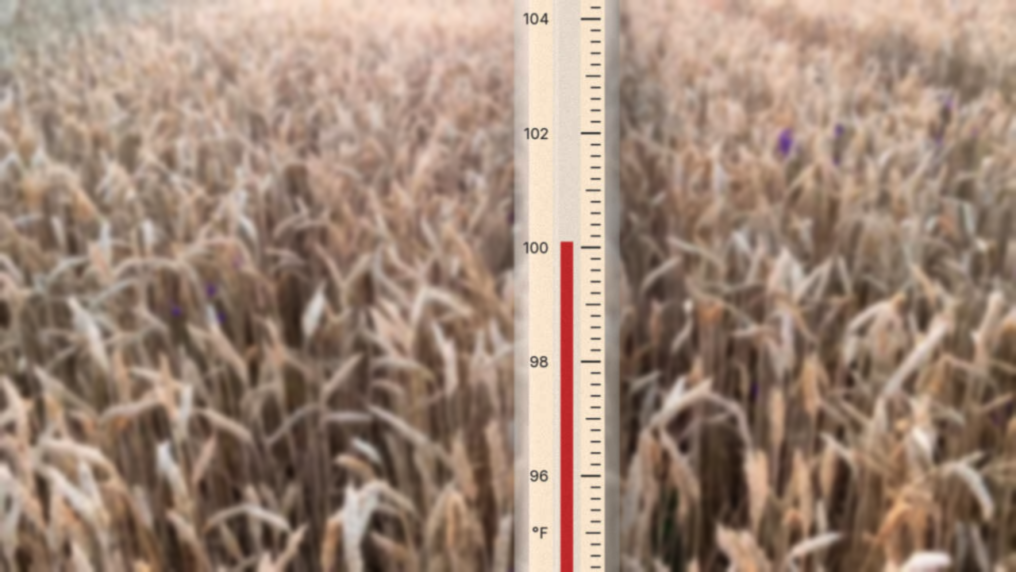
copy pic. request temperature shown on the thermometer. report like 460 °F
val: 100.1 °F
